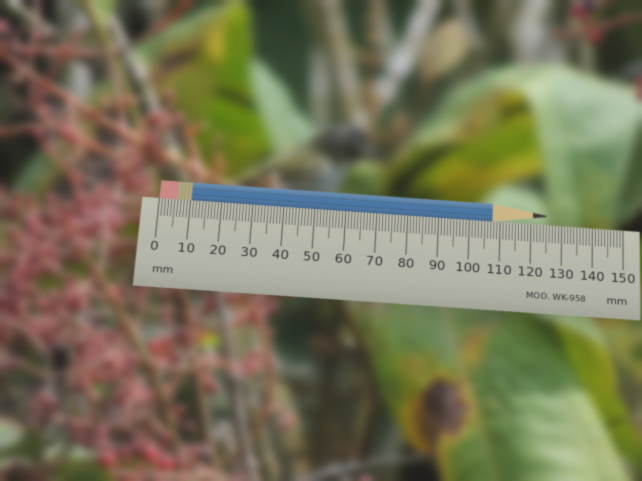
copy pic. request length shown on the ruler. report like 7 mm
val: 125 mm
